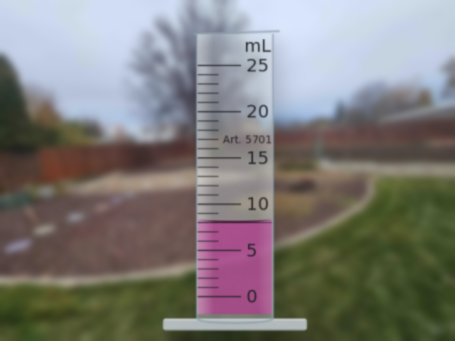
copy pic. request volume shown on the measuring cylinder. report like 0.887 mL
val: 8 mL
